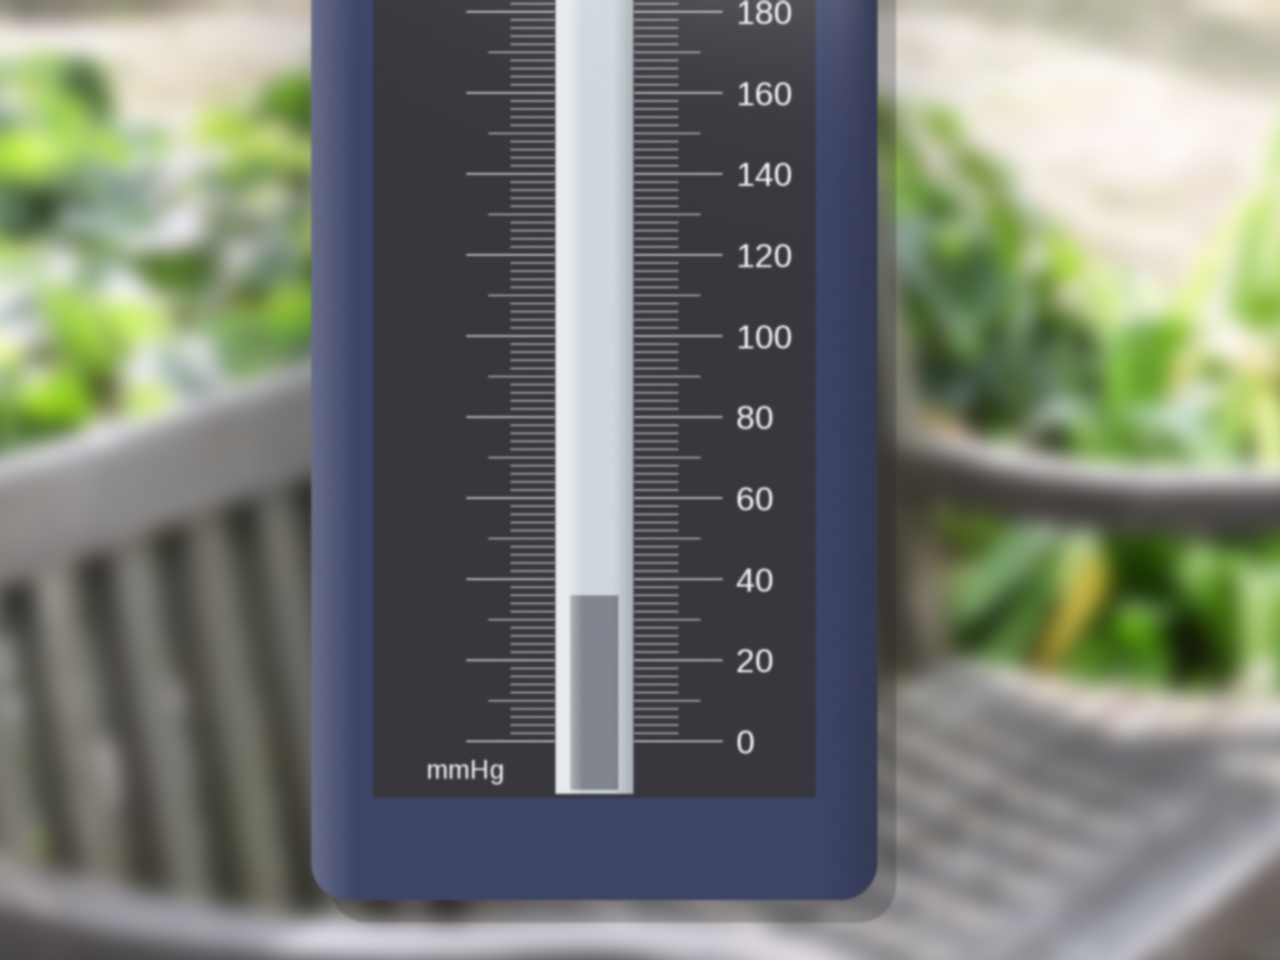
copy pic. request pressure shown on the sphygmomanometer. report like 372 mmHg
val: 36 mmHg
